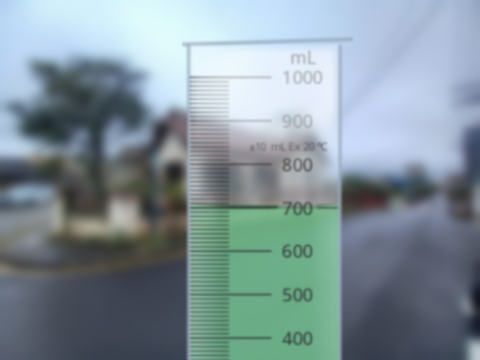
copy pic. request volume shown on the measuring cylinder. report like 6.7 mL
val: 700 mL
